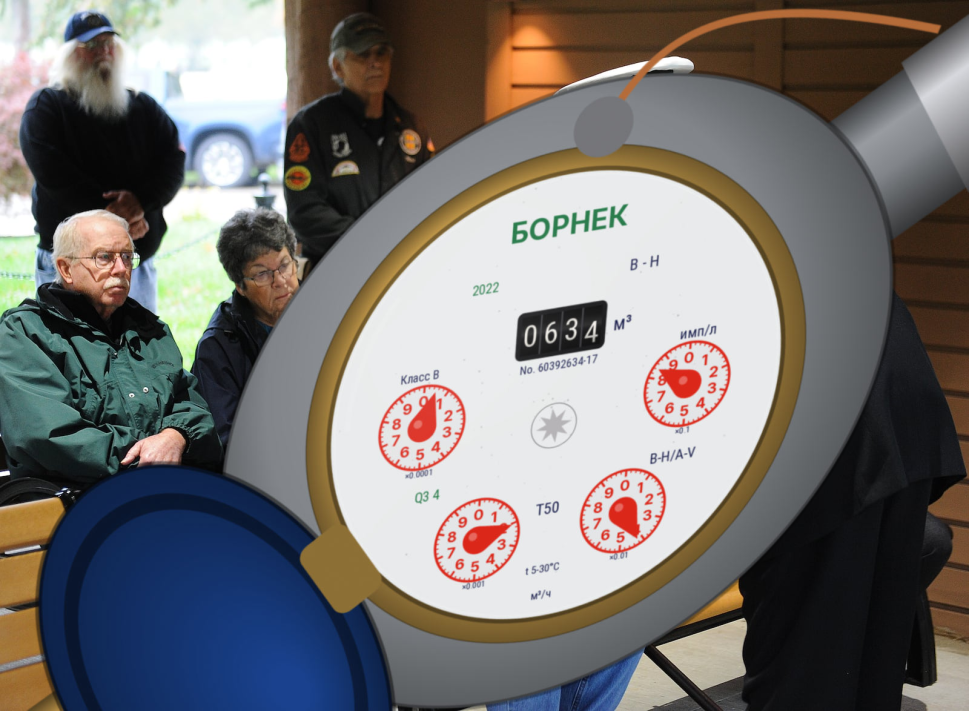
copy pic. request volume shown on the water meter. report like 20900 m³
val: 633.8420 m³
